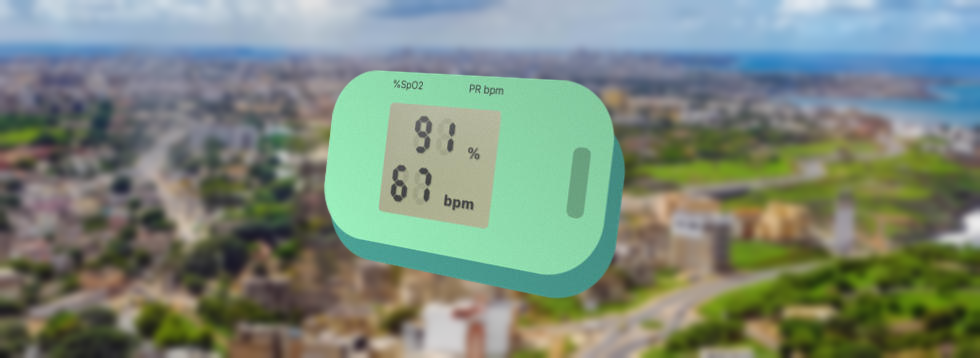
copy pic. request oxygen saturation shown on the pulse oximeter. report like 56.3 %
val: 91 %
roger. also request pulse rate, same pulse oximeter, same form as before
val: 67 bpm
